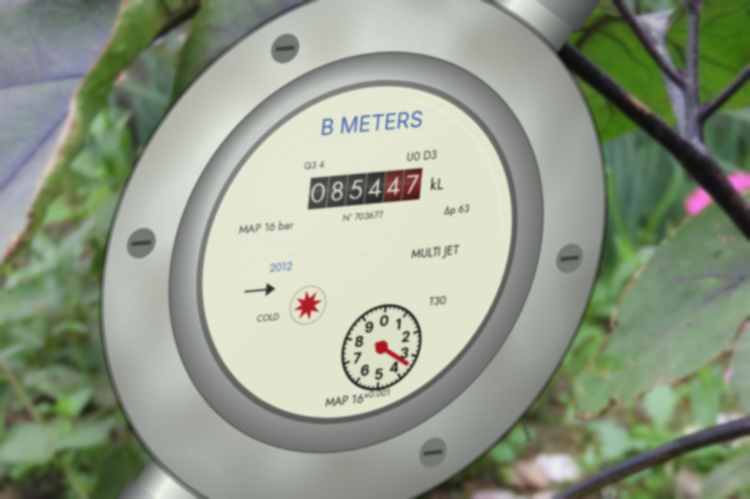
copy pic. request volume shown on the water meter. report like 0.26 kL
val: 854.473 kL
